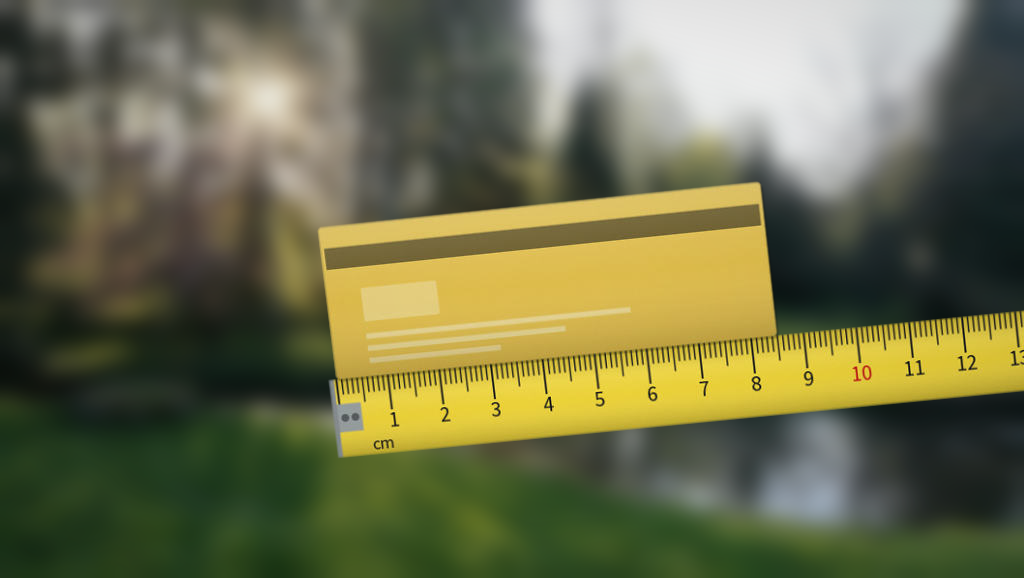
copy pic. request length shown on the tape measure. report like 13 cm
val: 8.5 cm
